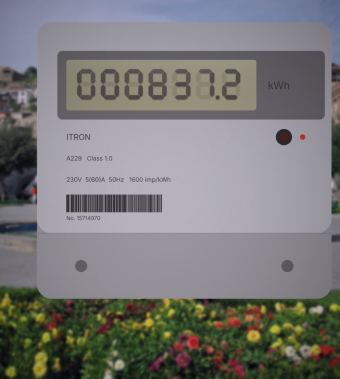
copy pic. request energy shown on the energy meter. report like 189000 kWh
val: 837.2 kWh
